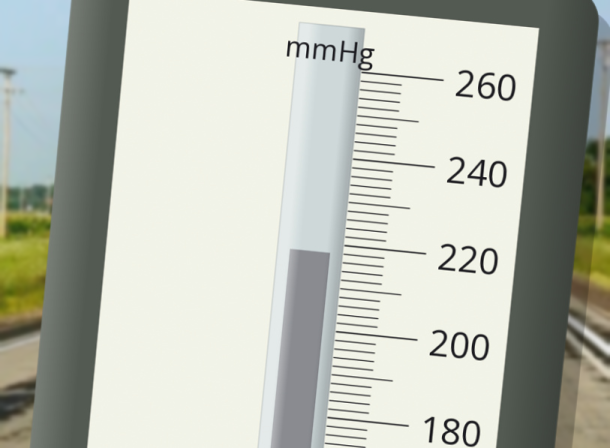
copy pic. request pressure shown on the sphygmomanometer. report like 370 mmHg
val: 218 mmHg
